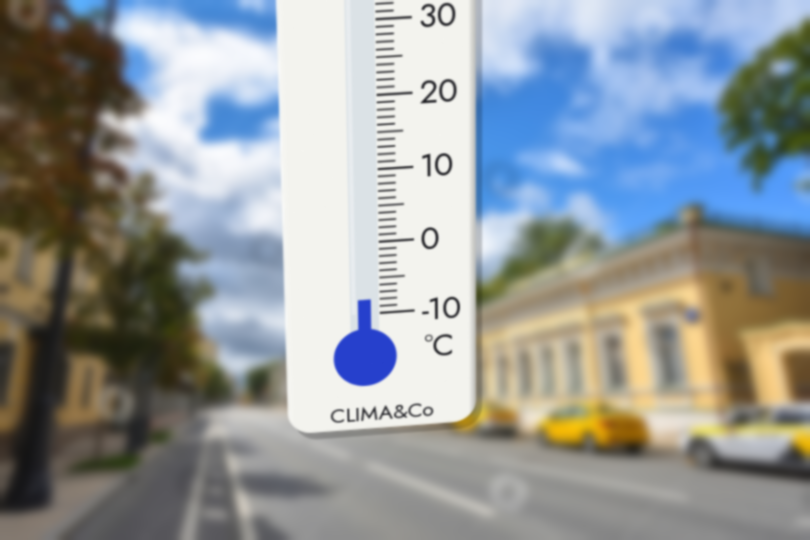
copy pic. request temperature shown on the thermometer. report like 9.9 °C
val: -8 °C
